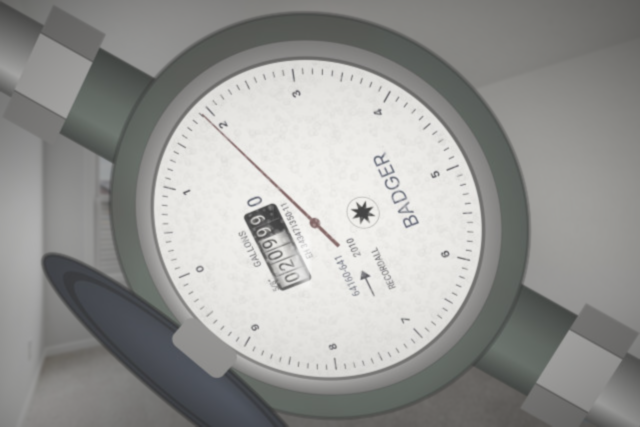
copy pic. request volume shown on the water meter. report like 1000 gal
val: 209991.9 gal
